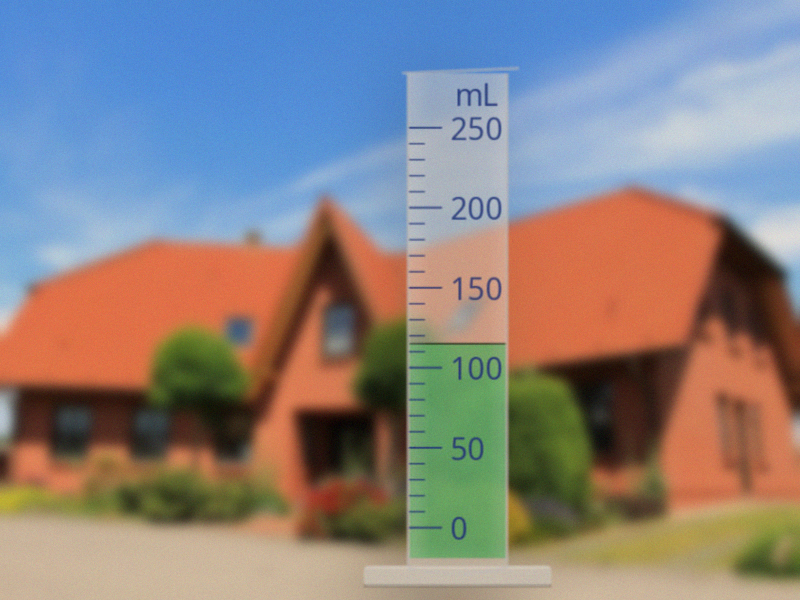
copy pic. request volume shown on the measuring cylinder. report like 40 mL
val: 115 mL
